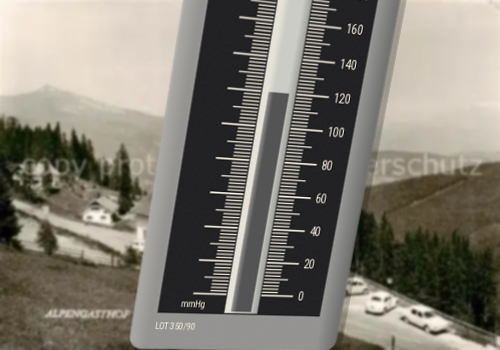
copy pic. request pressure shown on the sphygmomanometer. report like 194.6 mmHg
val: 120 mmHg
